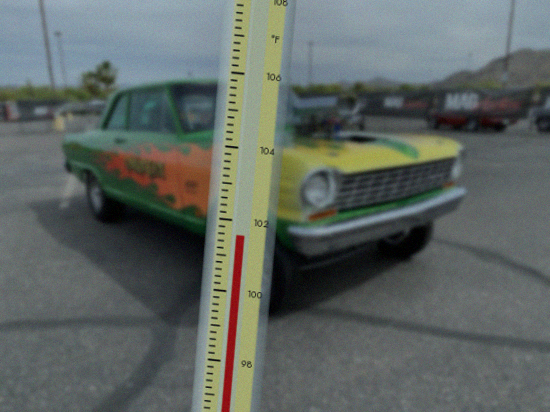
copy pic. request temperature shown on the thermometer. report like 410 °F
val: 101.6 °F
